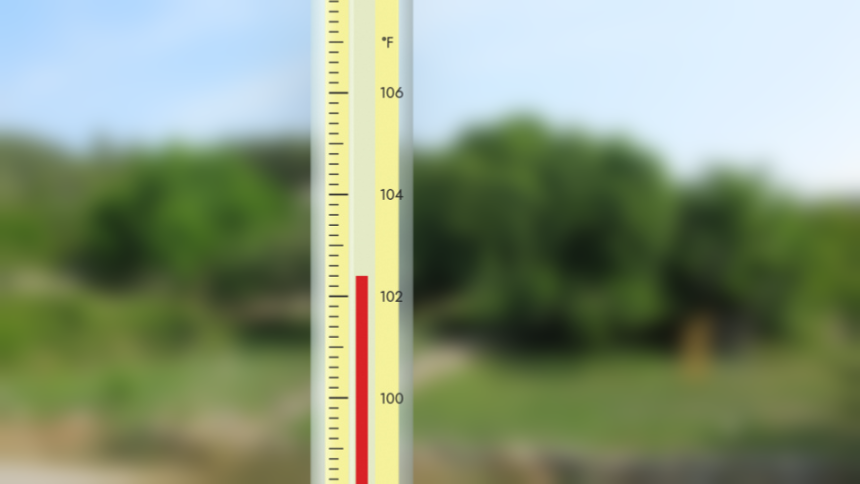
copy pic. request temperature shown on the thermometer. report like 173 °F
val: 102.4 °F
